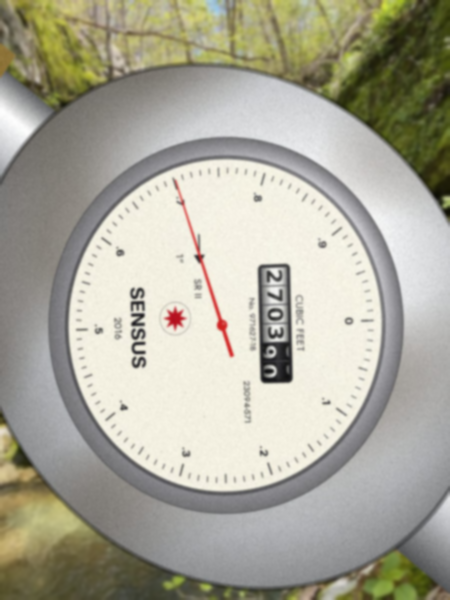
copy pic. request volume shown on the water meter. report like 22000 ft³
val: 270389.70 ft³
